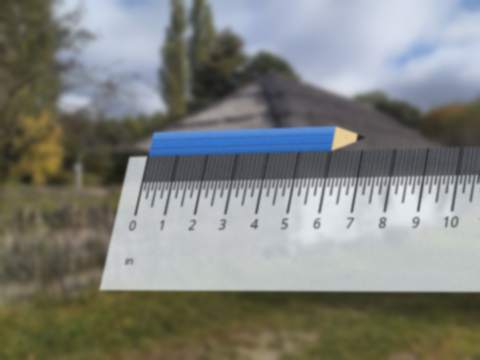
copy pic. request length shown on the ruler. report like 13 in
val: 7 in
